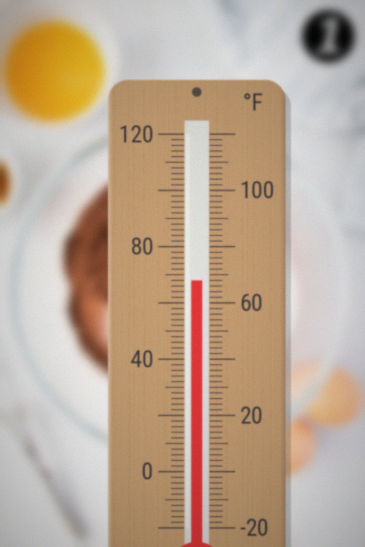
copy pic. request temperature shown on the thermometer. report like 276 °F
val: 68 °F
